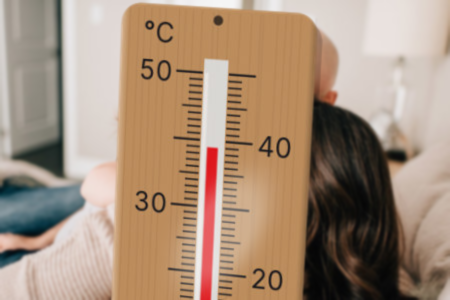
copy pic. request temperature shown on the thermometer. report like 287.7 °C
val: 39 °C
